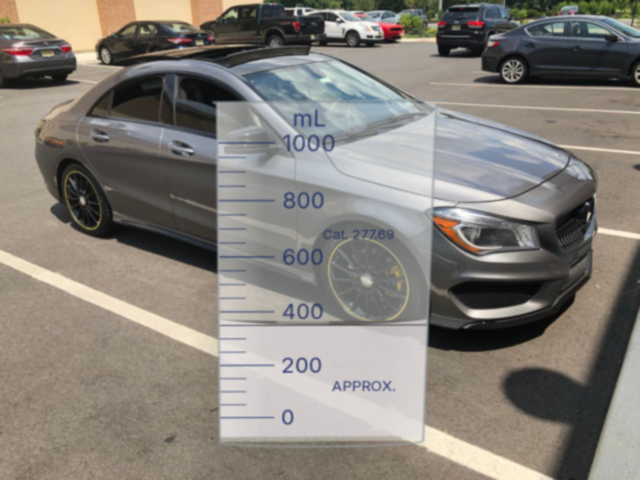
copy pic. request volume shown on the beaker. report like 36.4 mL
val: 350 mL
